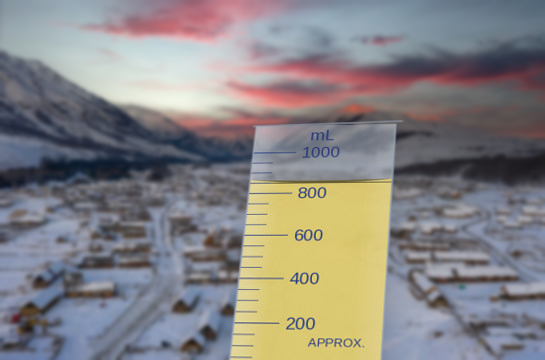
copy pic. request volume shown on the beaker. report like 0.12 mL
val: 850 mL
